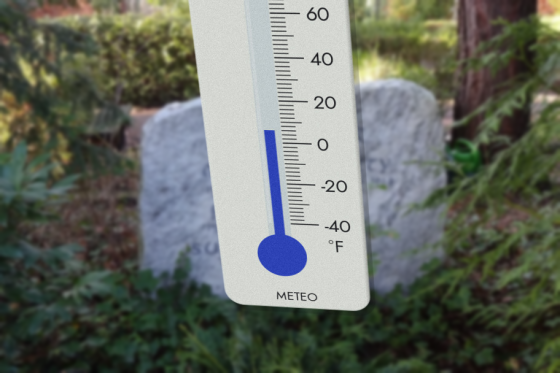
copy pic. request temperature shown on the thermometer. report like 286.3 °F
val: 6 °F
